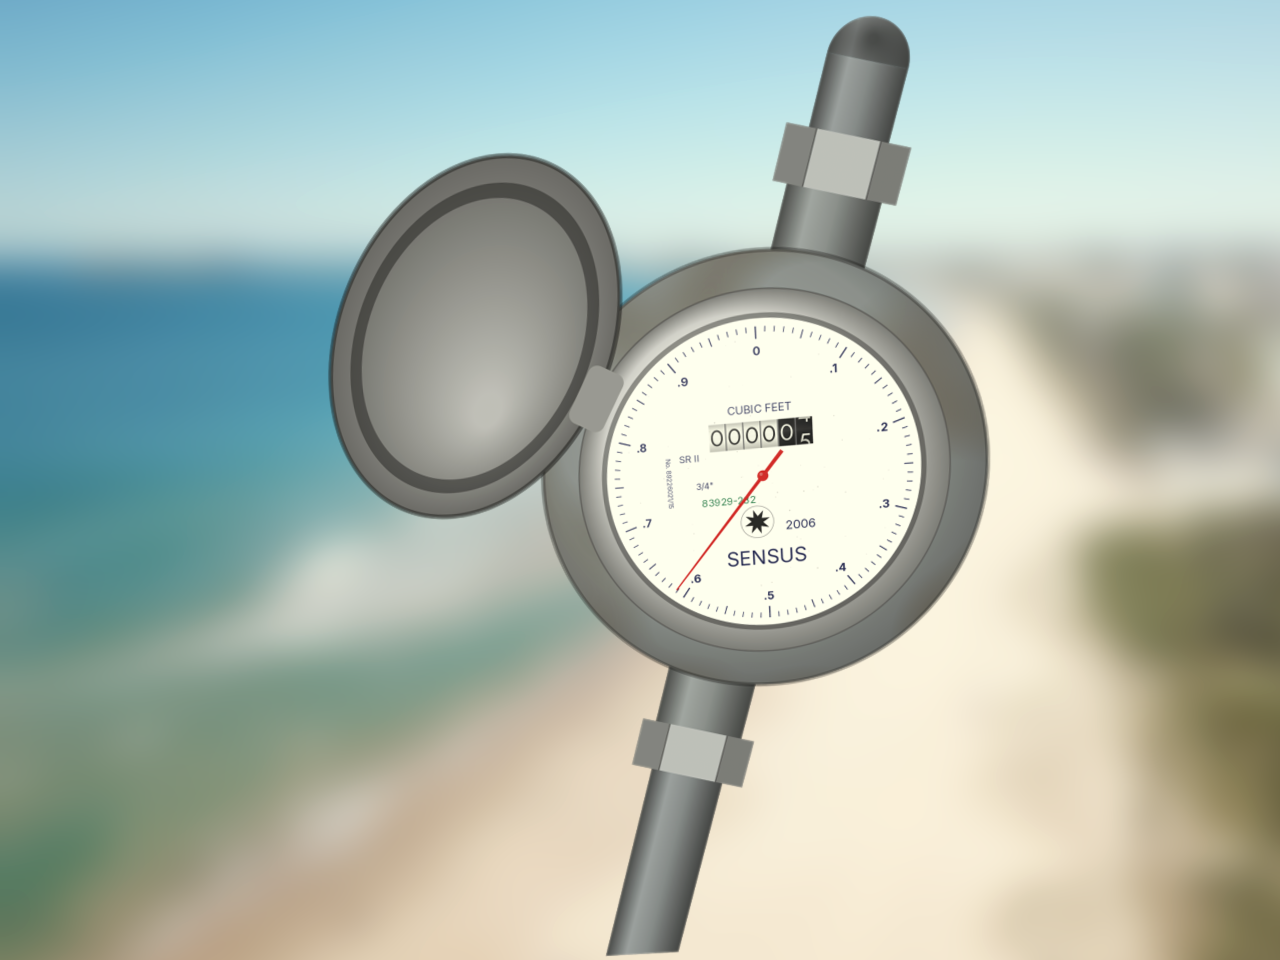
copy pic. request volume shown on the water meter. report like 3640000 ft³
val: 4.61 ft³
